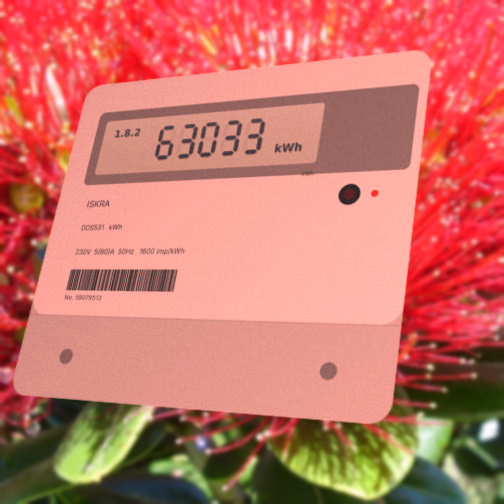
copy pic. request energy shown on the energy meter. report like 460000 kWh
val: 63033 kWh
